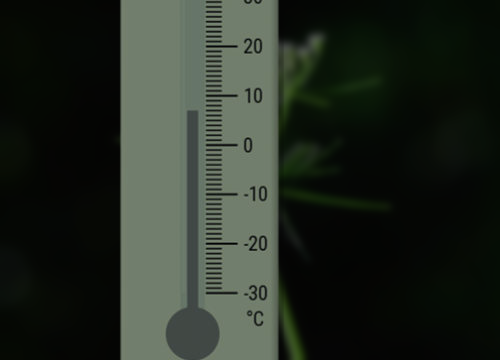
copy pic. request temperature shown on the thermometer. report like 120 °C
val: 7 °C
